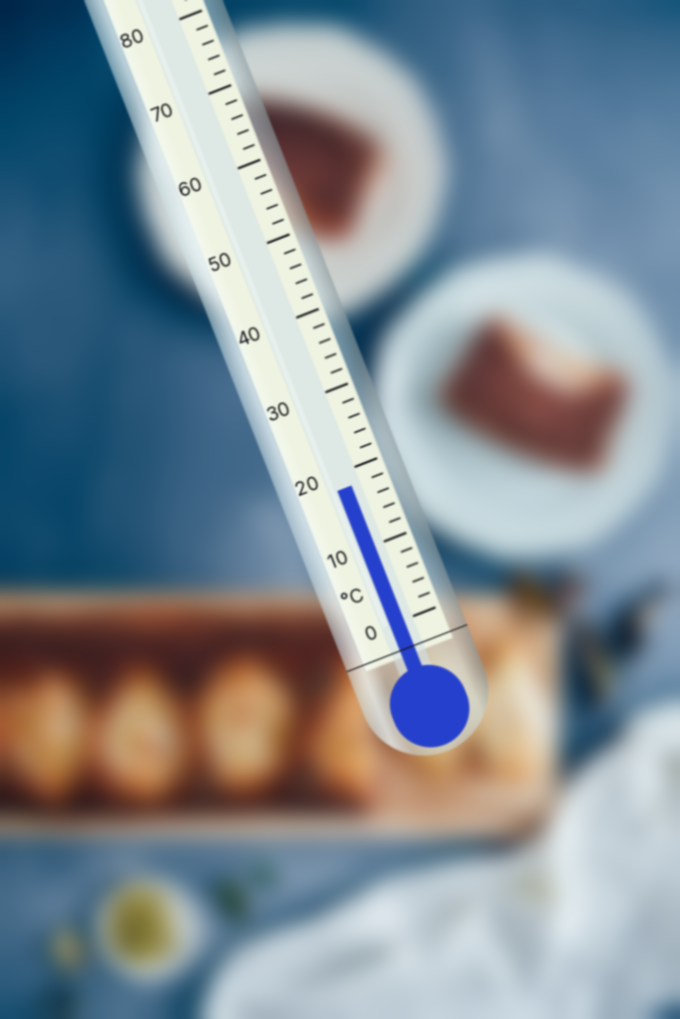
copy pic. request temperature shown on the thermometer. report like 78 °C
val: 18 °C
